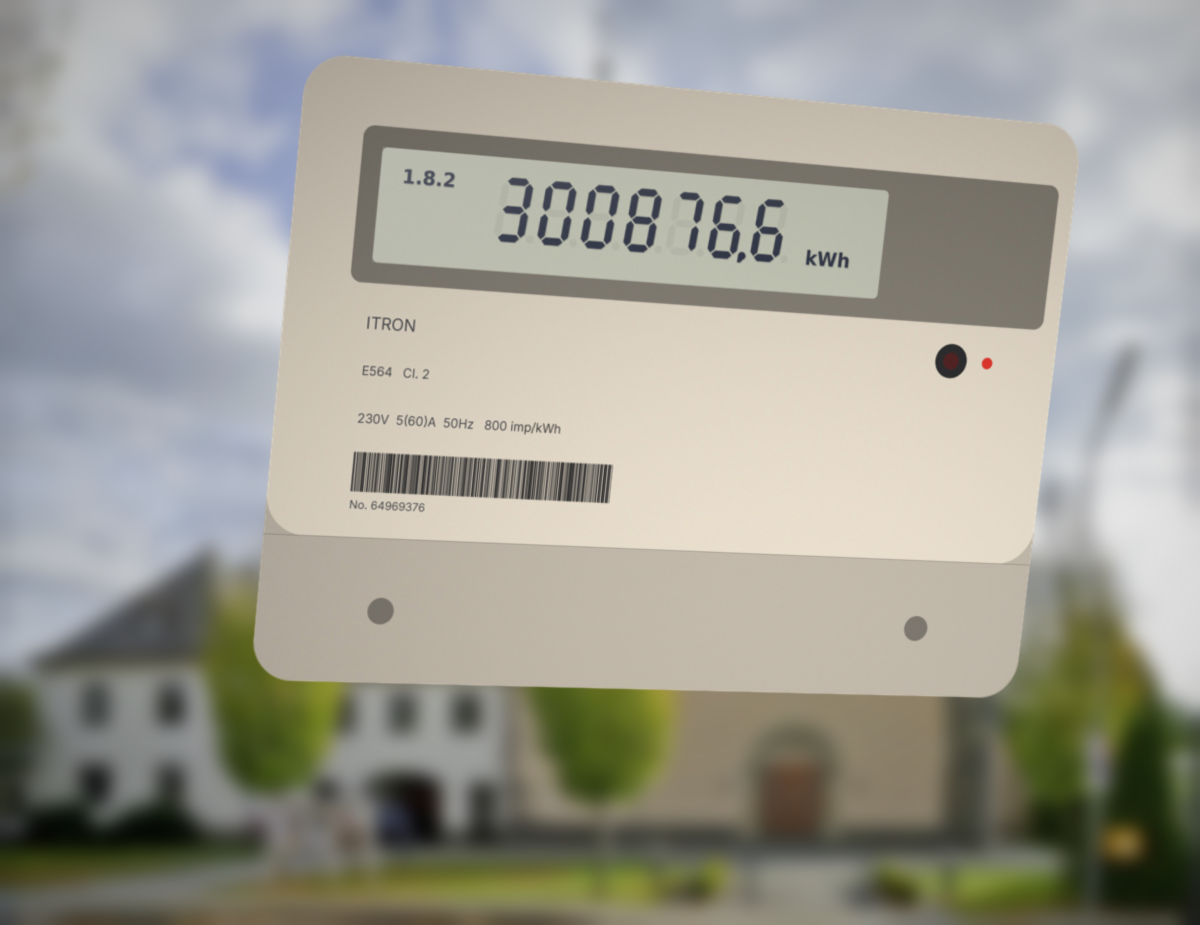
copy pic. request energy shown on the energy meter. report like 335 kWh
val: 300876.6 kWh
